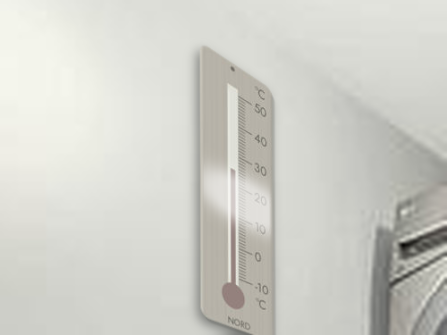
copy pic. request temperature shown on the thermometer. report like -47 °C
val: 25 °C
